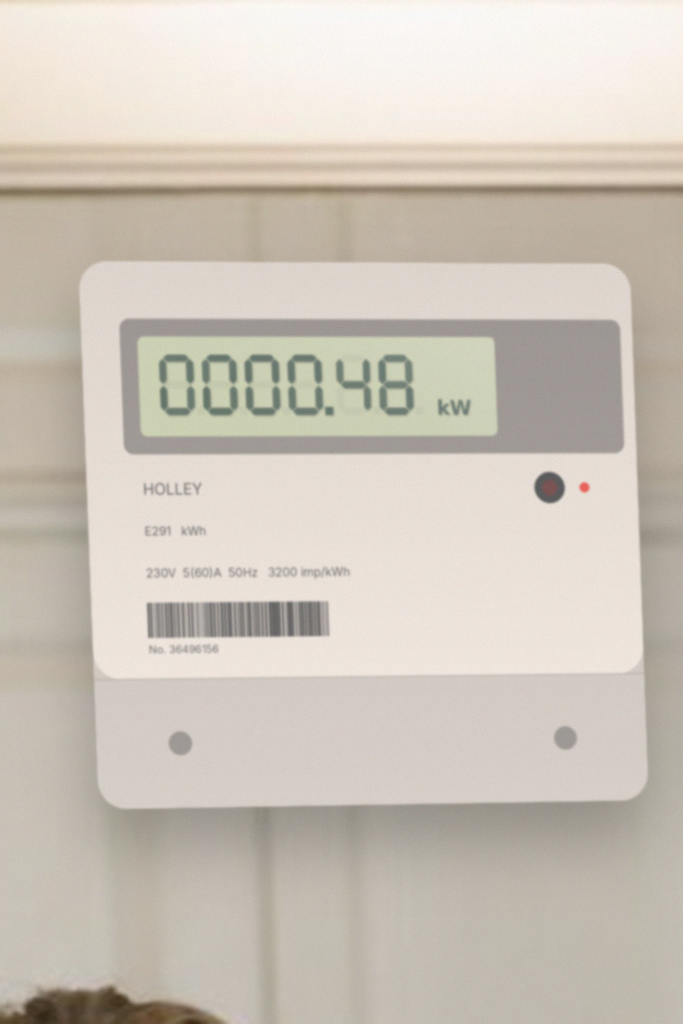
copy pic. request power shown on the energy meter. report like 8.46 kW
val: 0.48 kW
